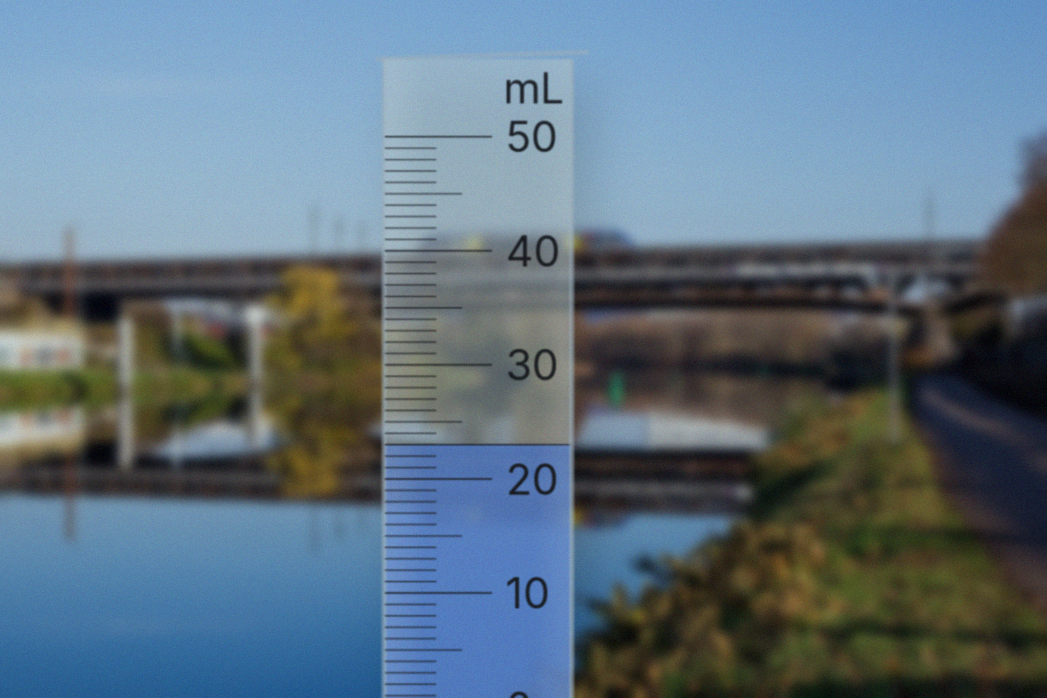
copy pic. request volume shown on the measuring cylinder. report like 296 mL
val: 23 mL
